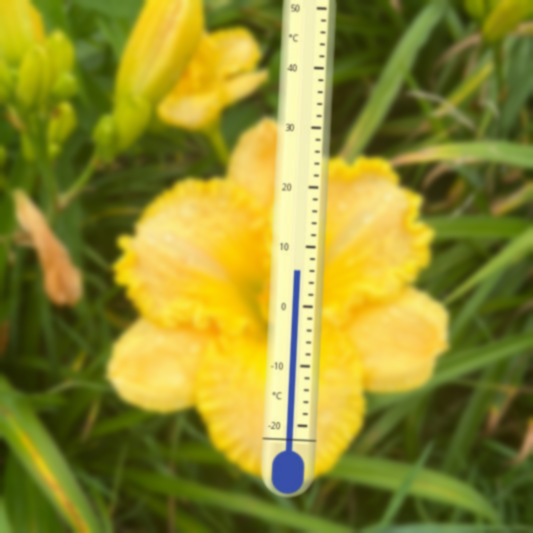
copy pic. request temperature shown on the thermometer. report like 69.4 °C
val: 6 °C
